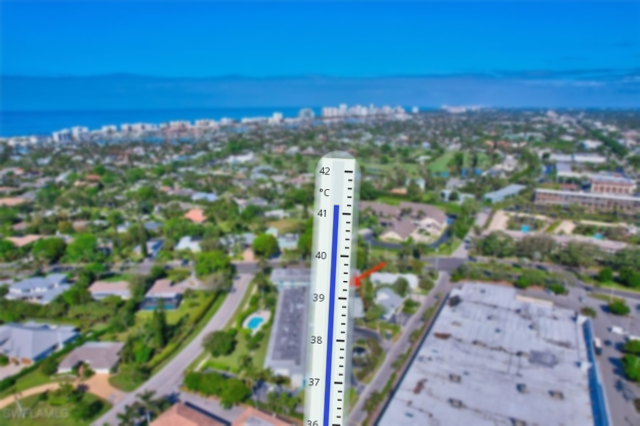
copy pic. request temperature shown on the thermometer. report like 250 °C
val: 41.2 °C
